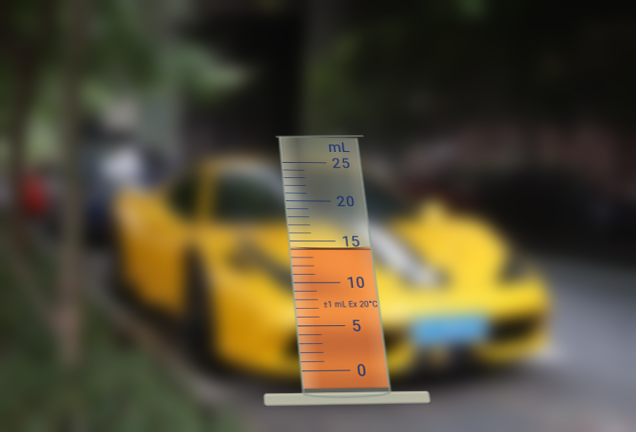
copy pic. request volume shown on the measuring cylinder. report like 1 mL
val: 14 mL
